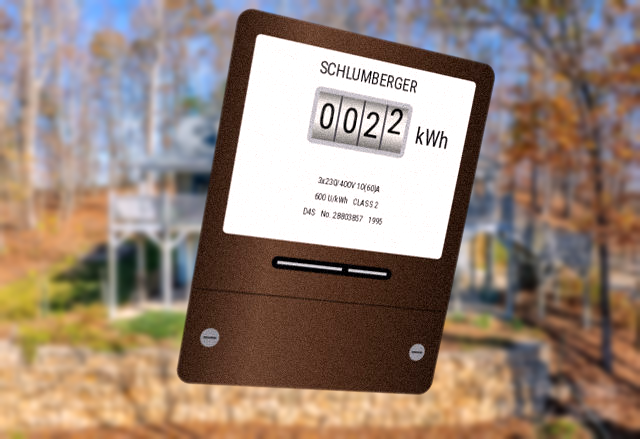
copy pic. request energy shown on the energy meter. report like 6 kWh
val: 22 kWh
